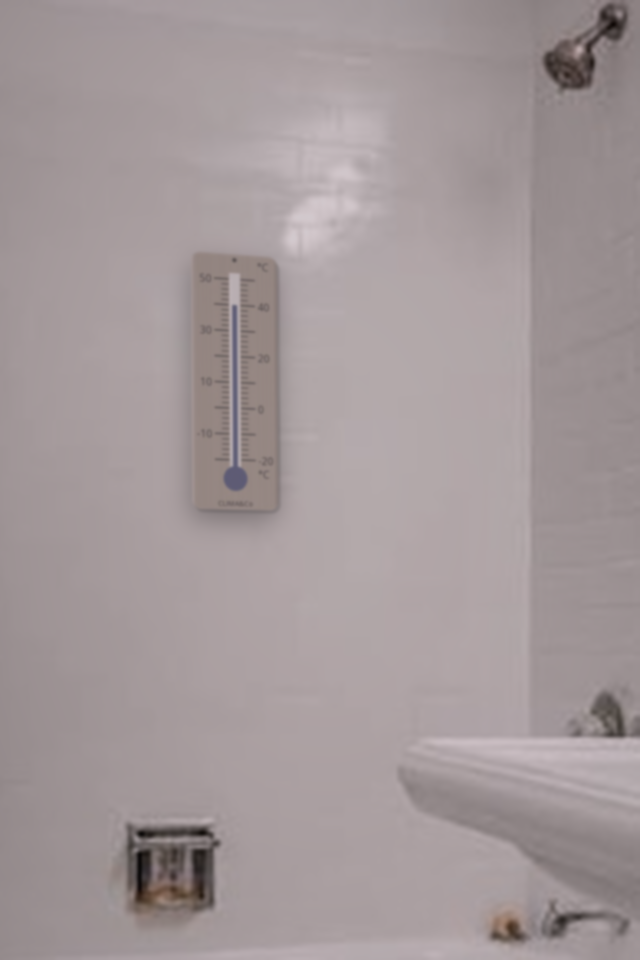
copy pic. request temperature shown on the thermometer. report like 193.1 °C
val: 40 °C
